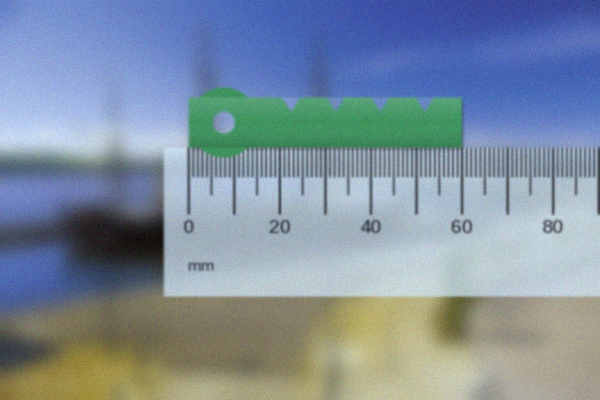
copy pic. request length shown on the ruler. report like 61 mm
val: 60 mm
